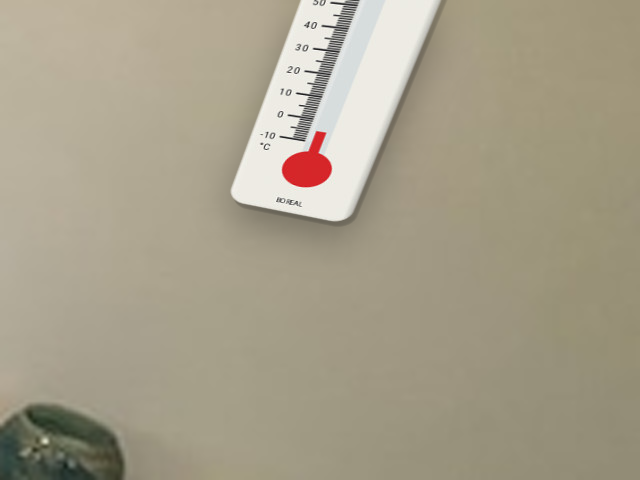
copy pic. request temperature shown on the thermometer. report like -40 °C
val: -5 °C
